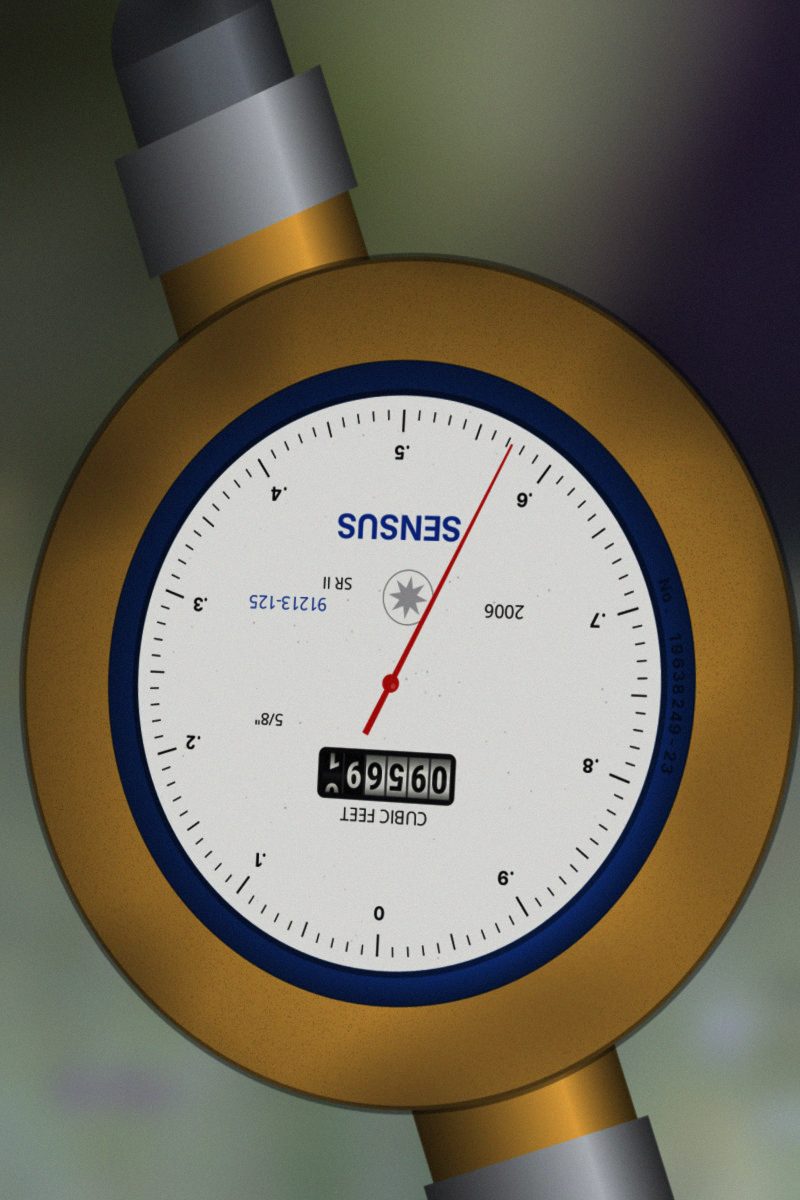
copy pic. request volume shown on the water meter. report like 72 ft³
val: 95690.57 ft³
